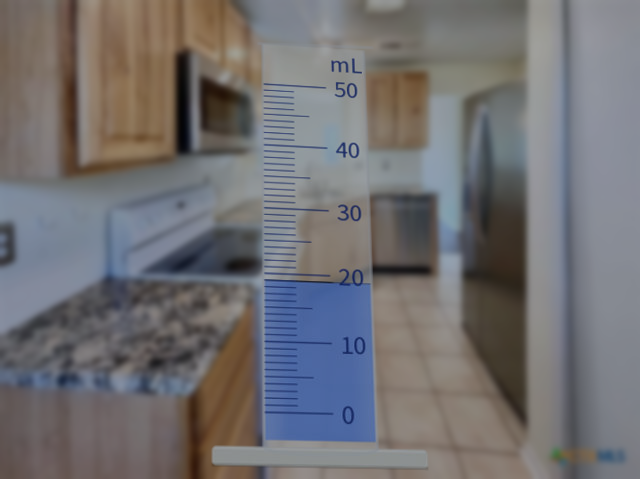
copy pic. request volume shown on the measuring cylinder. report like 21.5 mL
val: 19 mL
